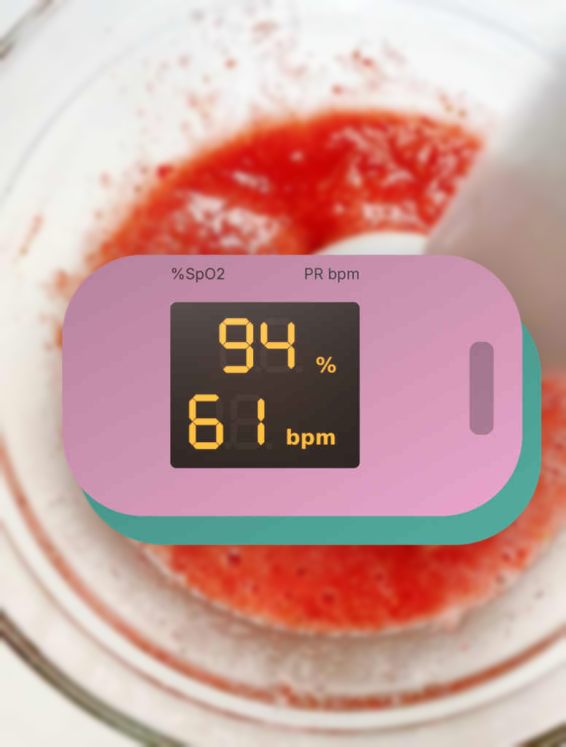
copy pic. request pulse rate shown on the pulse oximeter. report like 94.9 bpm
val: 61 bpm
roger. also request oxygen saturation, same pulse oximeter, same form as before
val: 94 %
